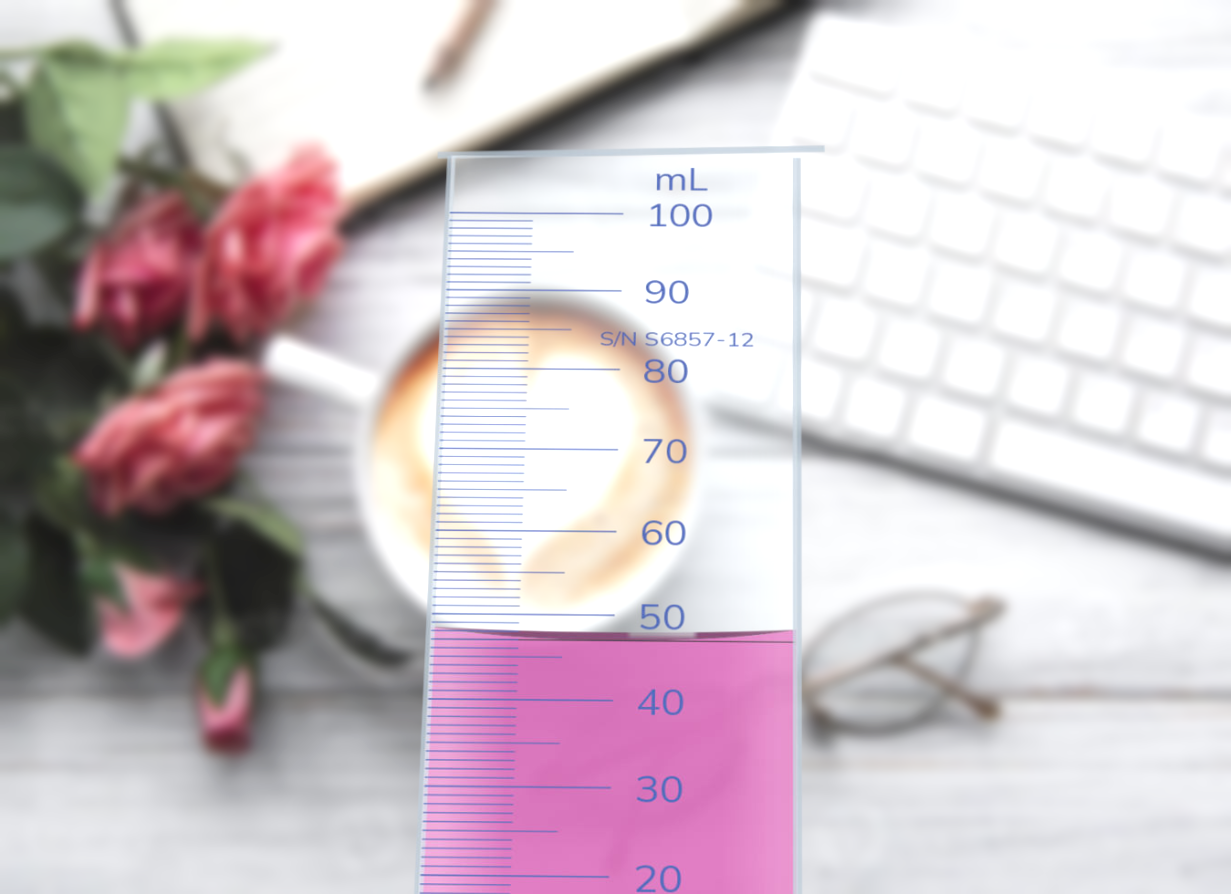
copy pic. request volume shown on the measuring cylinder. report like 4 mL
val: 47 mL
